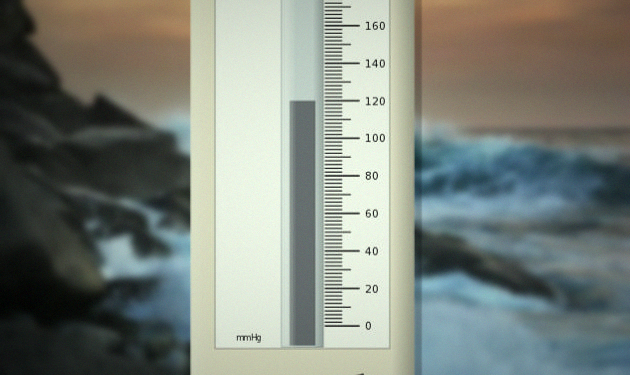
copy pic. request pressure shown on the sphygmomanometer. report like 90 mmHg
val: 120 mmHg
